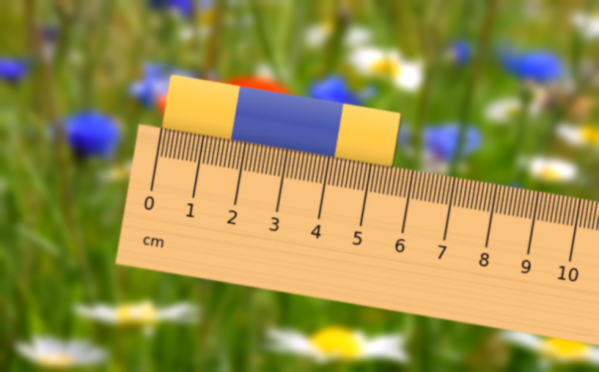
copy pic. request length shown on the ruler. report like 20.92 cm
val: 5.5 cm
